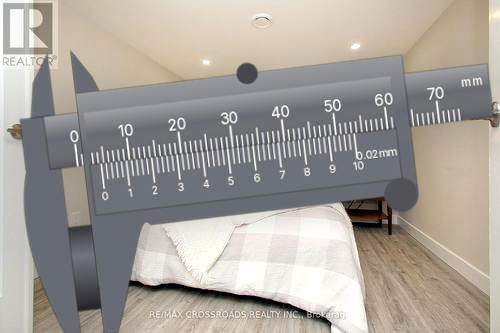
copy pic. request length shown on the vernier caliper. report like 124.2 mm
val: 4.5 mm
